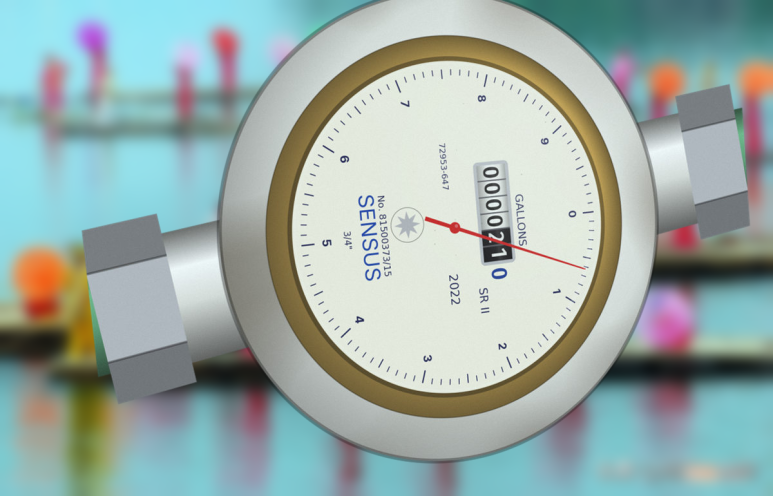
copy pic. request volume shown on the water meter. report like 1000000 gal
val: 210.6 gal
